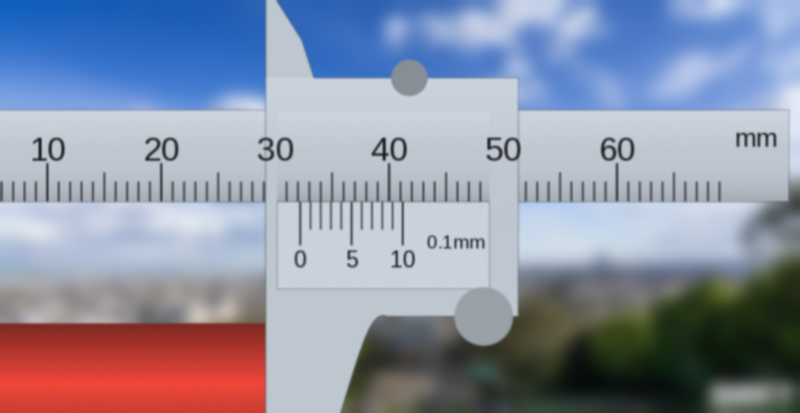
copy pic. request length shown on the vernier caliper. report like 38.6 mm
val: 32.2 mm
